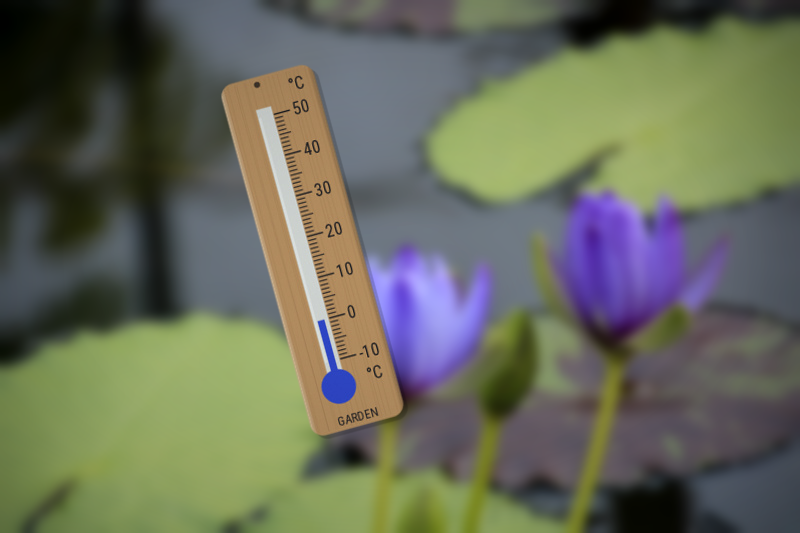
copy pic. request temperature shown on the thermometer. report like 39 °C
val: 0 °C
